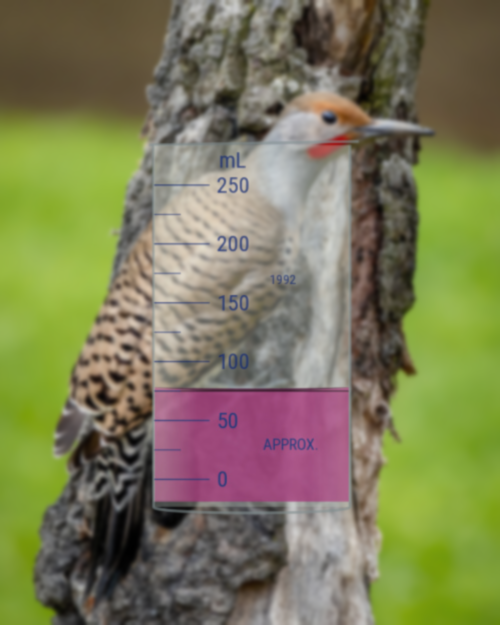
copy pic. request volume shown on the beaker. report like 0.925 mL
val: 75 mL
